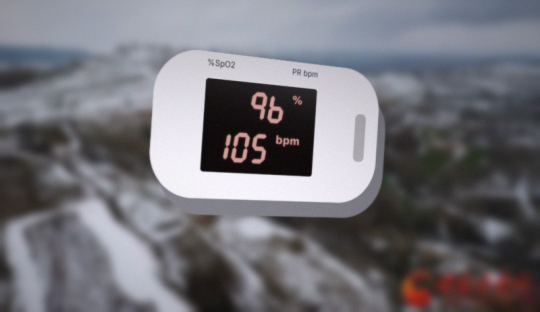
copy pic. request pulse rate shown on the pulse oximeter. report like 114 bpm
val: 105 bpm
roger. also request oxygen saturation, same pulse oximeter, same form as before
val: 96 %
